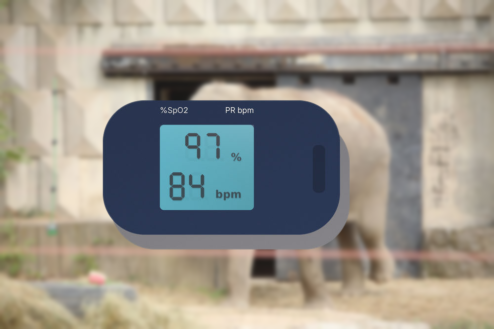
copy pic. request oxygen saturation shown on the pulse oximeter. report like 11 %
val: 97 %
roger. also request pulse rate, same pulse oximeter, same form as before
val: 84 bpm
